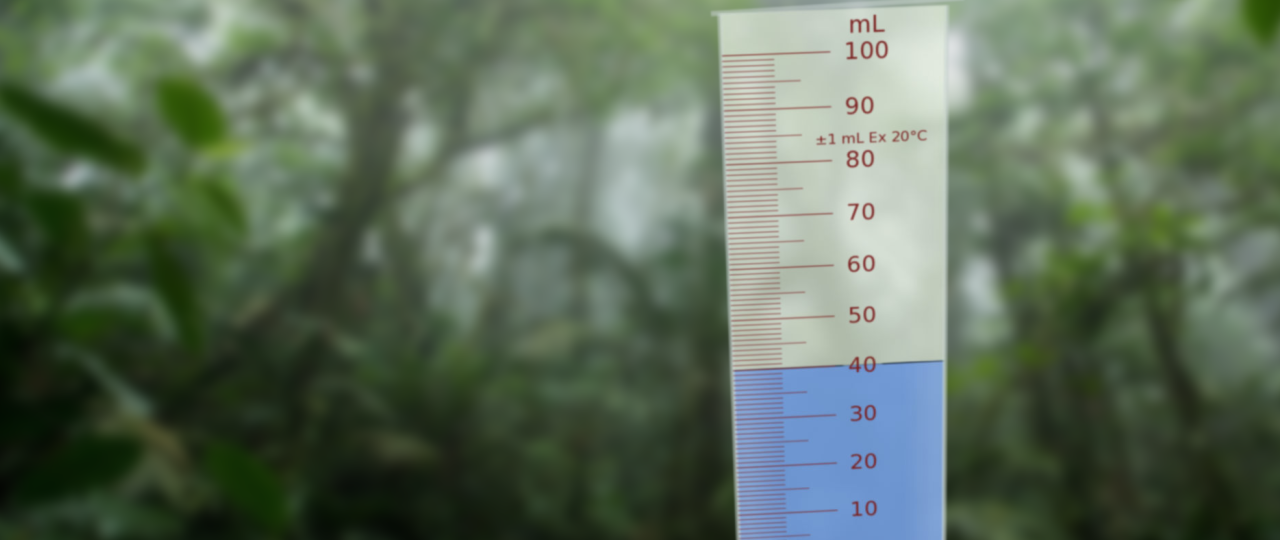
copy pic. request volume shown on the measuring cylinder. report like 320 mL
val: 40 mL
